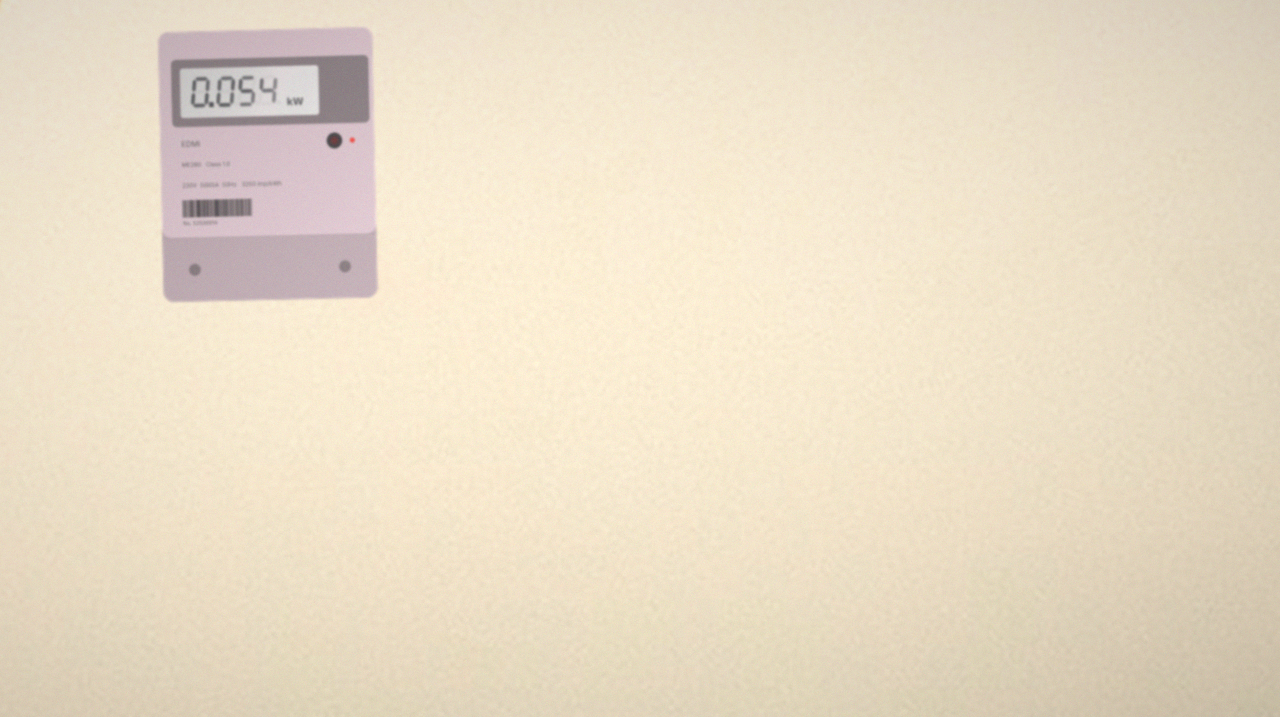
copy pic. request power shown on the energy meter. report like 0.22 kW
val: 0.054 kW
